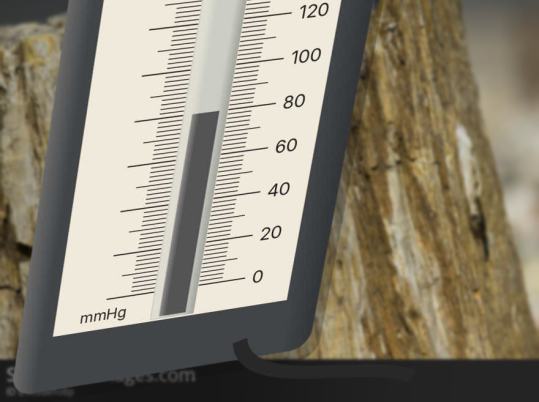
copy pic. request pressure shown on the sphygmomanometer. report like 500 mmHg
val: 80 mmHg
